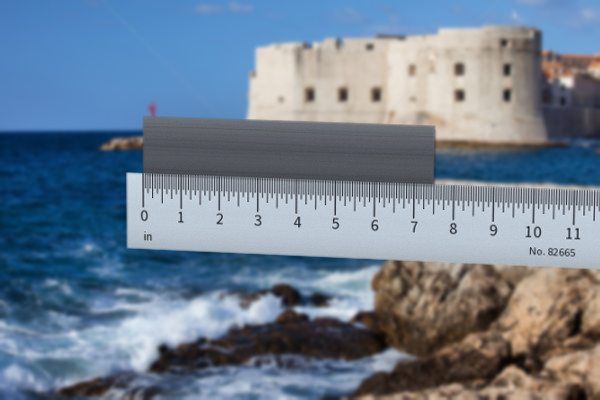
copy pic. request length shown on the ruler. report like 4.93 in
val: 7.5 in
